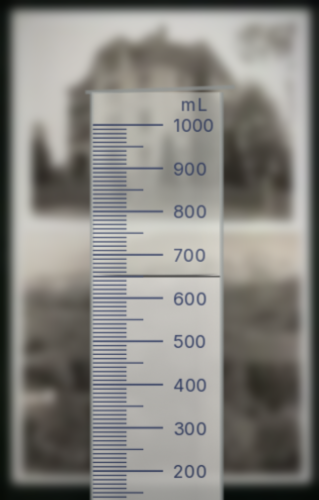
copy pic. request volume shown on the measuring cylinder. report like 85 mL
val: 650 mL
